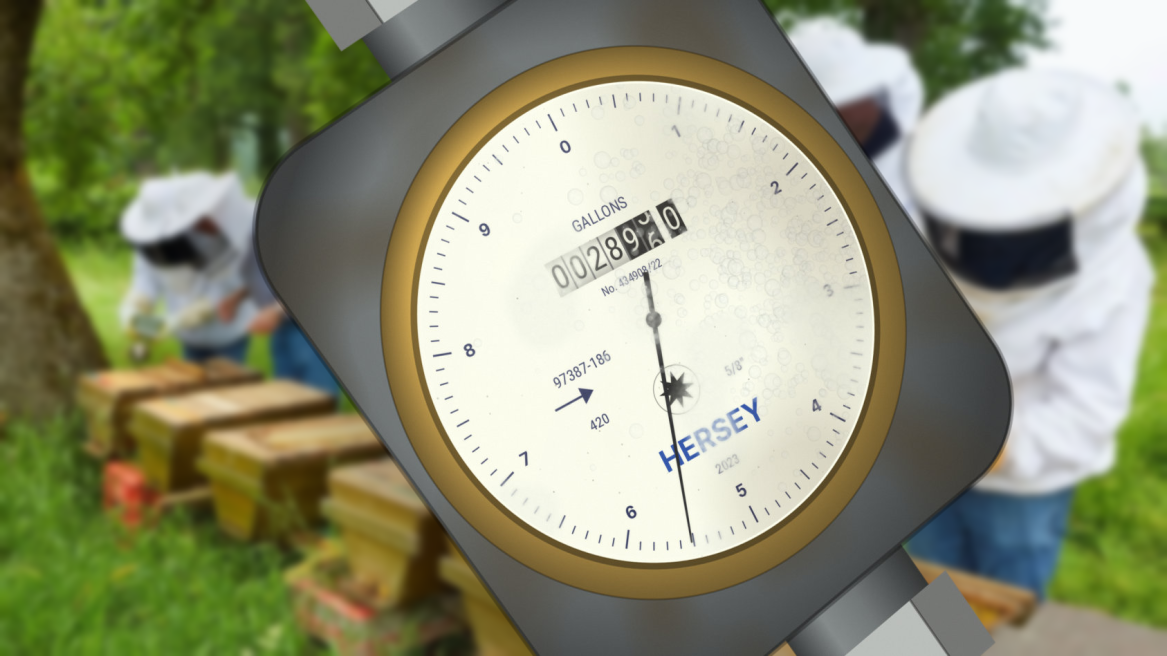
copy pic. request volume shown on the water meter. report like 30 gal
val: 28955.5 gal
